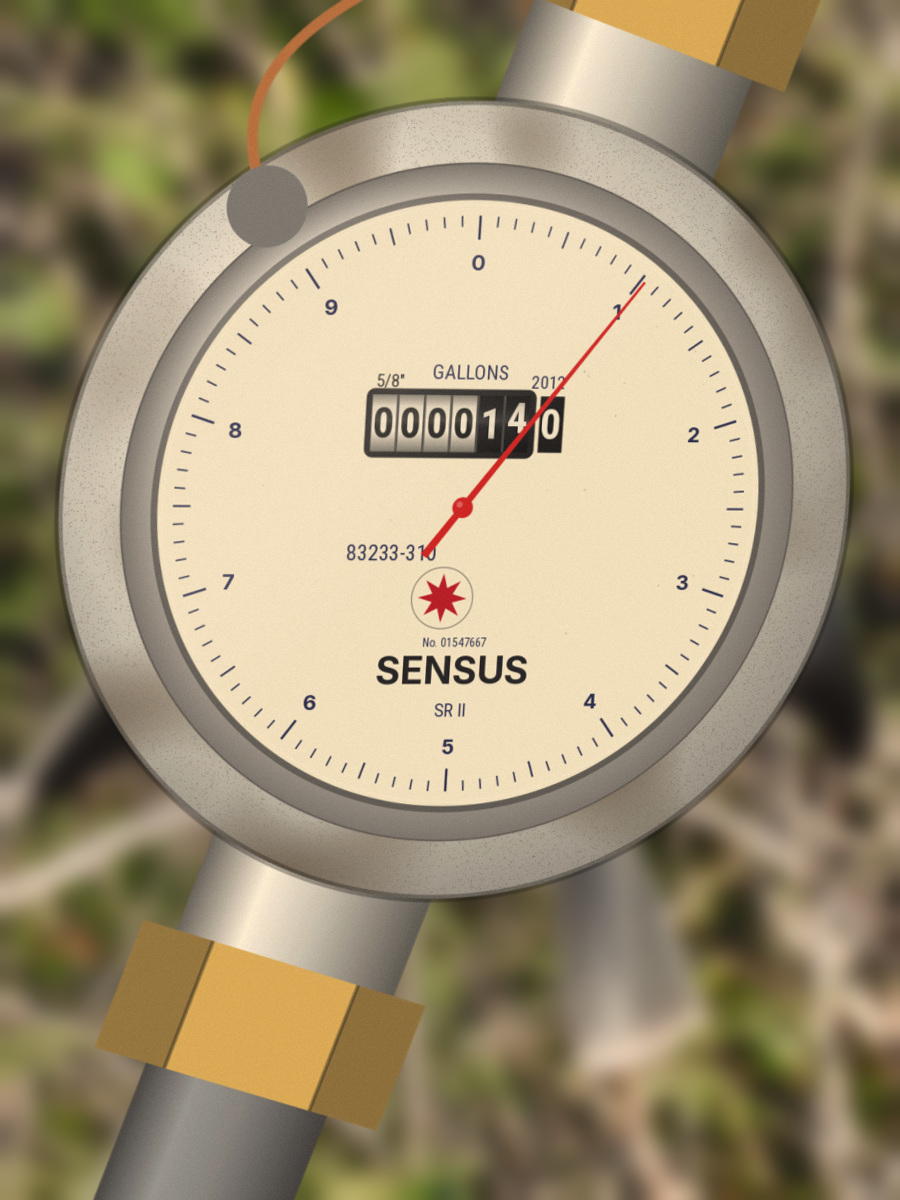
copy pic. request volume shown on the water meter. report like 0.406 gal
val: 141.0 gal
